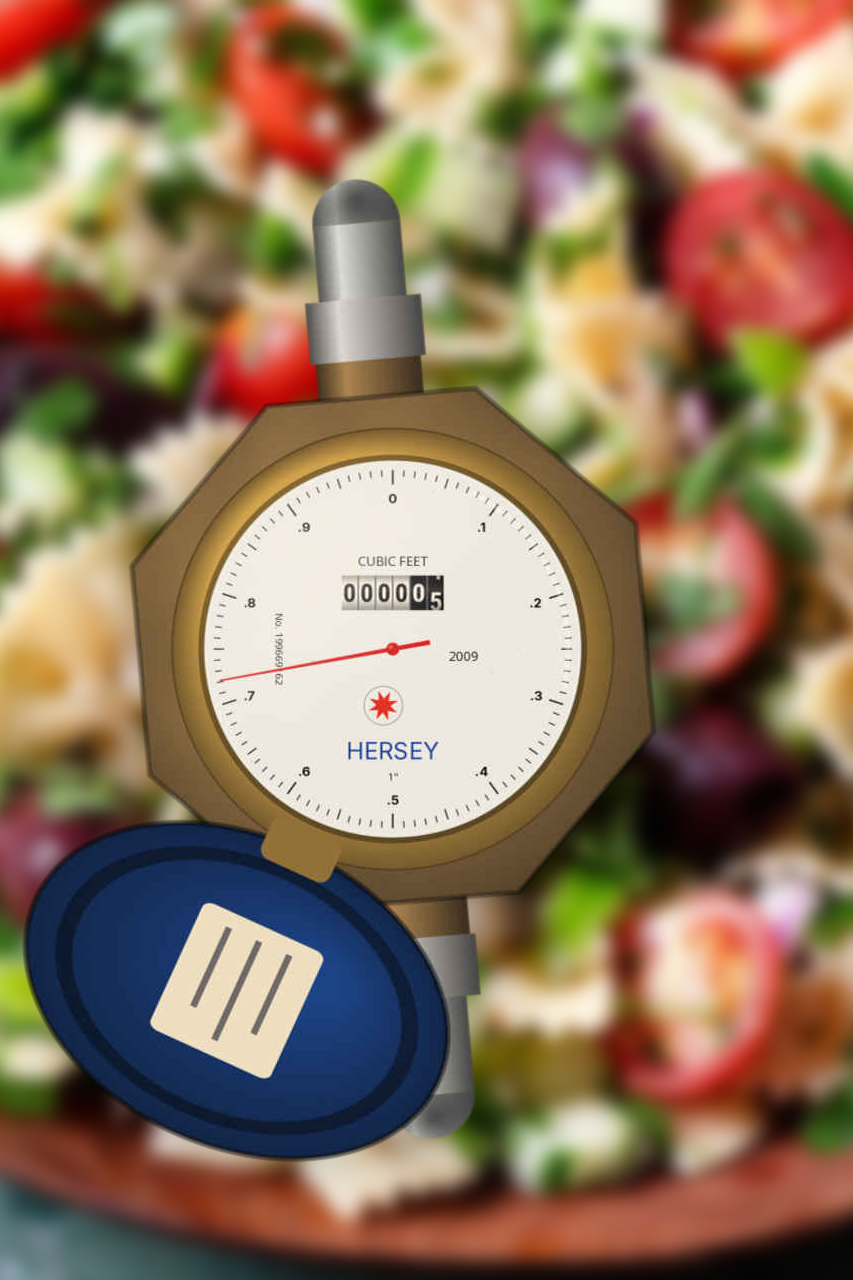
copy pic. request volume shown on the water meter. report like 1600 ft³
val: 4.72 ft³
